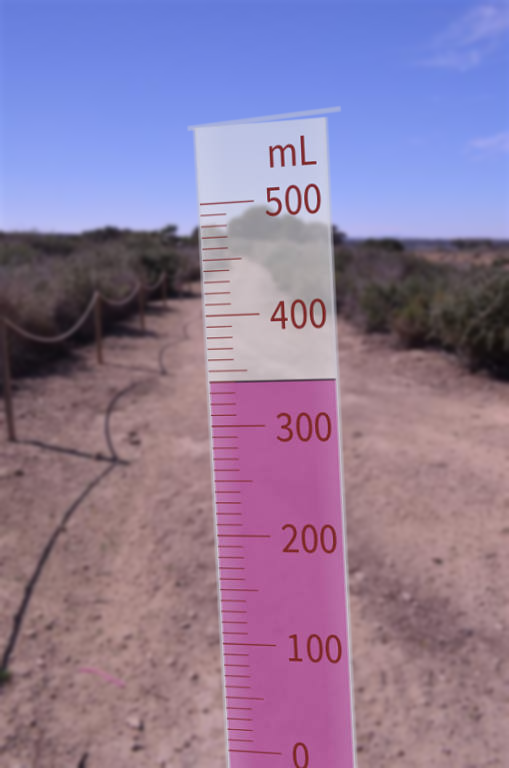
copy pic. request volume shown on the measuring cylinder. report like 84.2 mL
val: 340 mL
